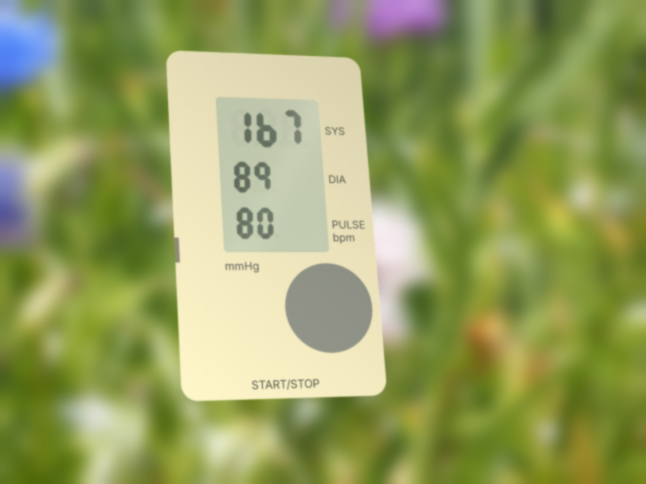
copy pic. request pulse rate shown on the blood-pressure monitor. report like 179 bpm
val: 80 bpm
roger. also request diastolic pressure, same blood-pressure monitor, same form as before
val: 89 mmHg
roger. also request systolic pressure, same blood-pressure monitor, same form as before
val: 167 mmHg
